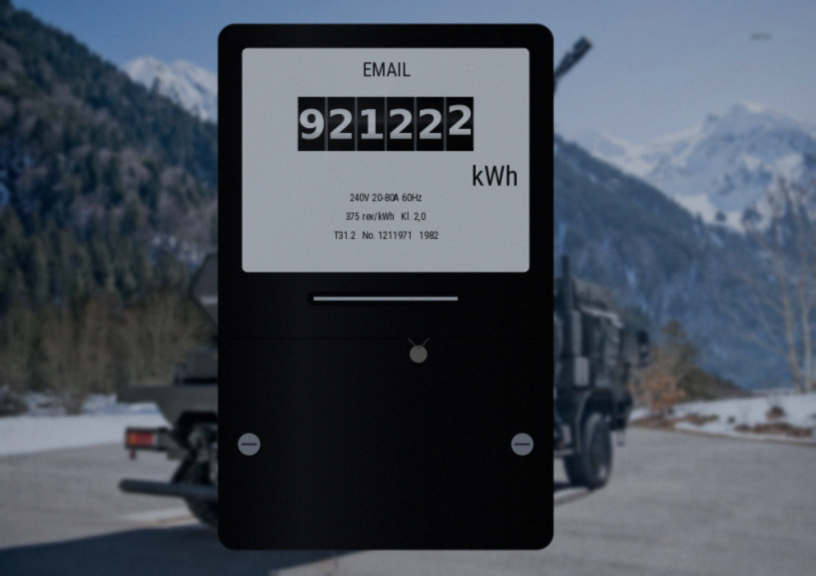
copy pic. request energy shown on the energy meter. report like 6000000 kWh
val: 921222 kWh
